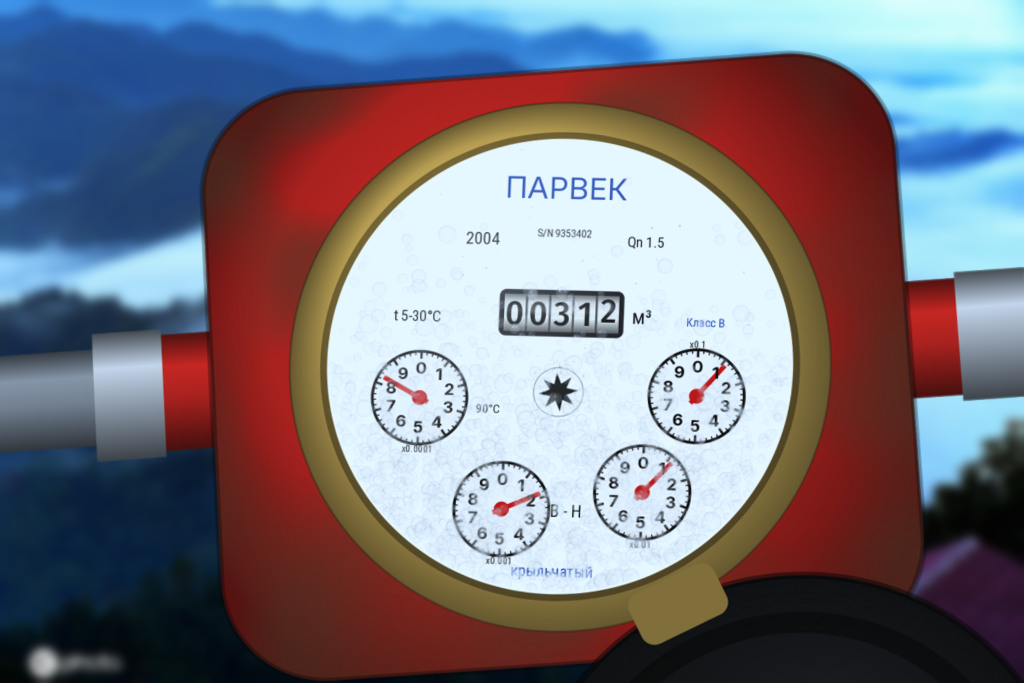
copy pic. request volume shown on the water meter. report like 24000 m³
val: 312.1118 m³
